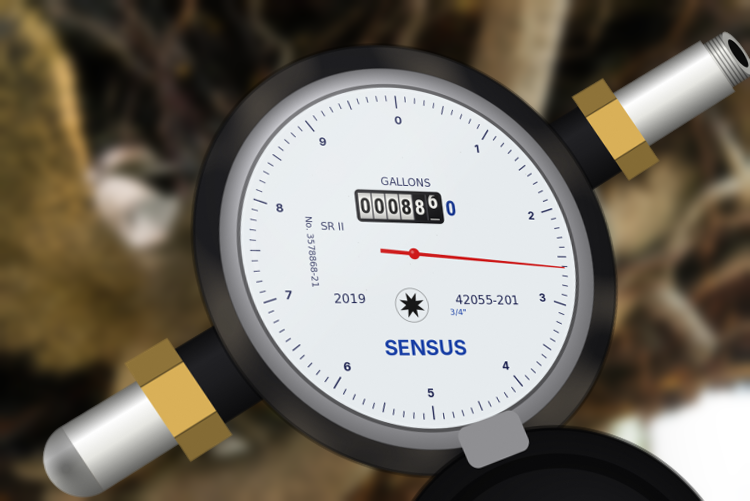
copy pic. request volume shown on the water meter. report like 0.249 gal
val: 8862.6 gal
